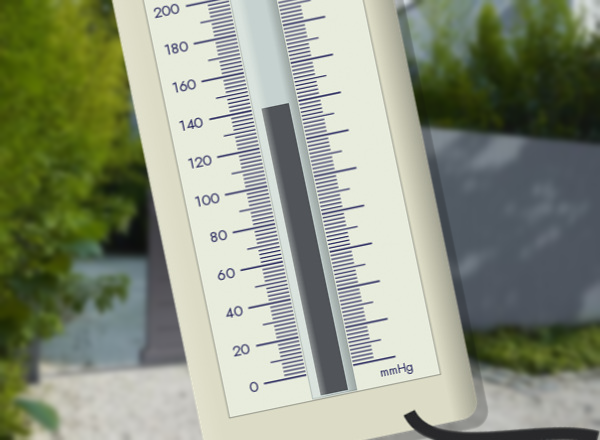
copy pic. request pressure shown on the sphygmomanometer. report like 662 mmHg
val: 140 mmHg
